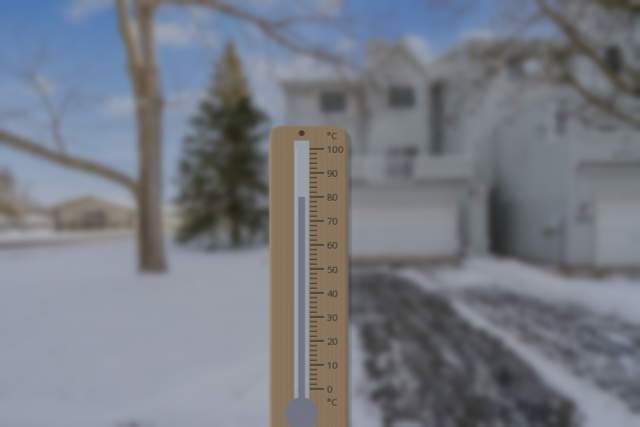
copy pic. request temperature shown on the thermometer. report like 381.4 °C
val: 80 °C
